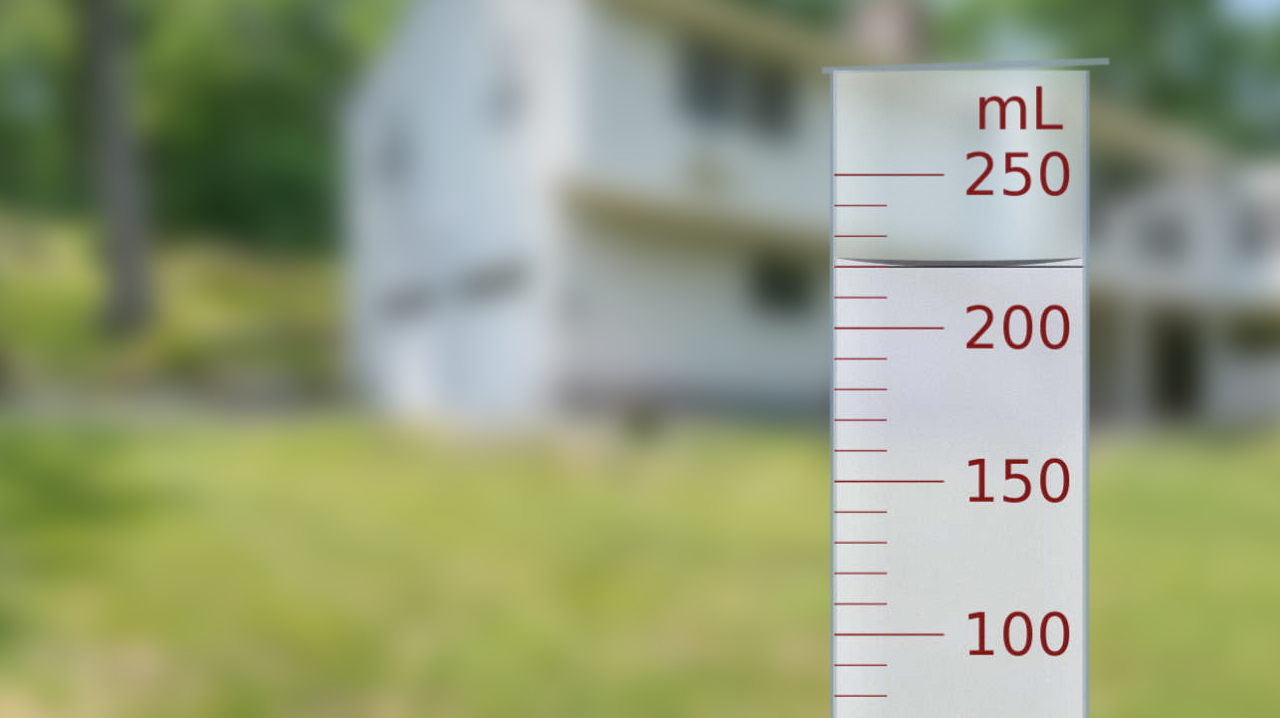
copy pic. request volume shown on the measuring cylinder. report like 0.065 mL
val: 220 mL
